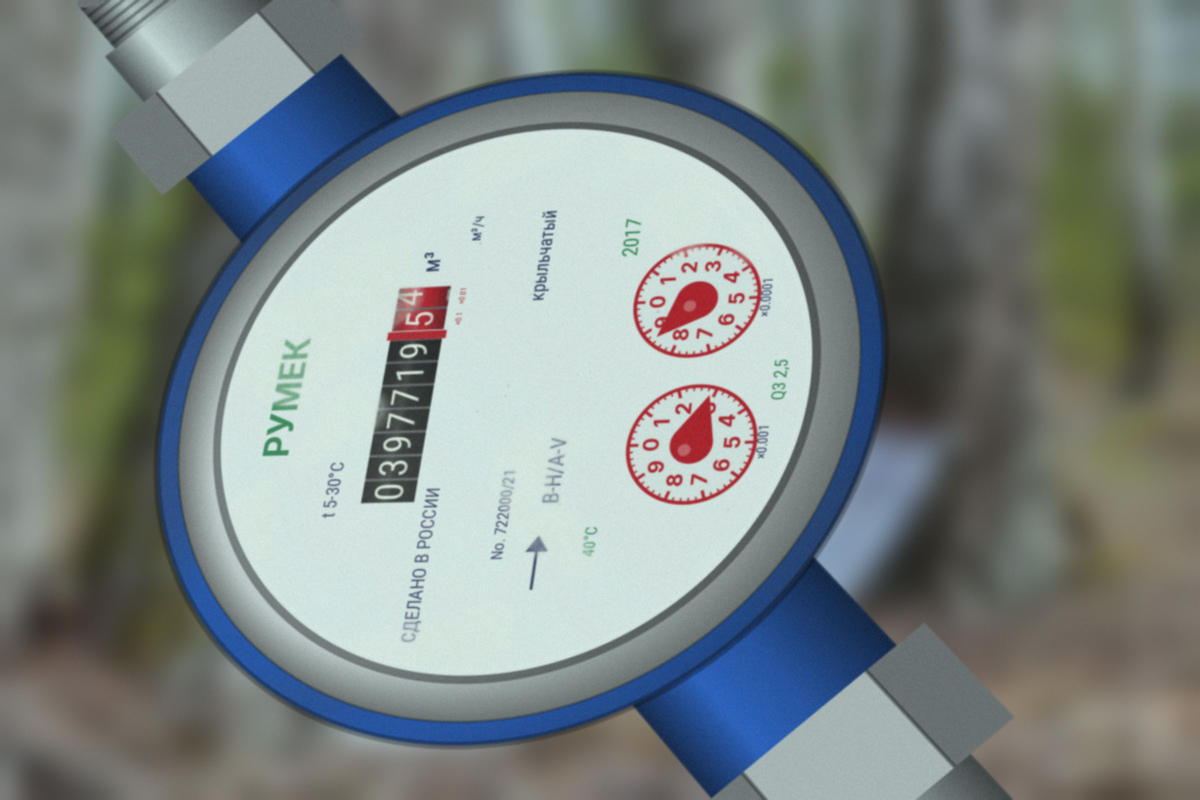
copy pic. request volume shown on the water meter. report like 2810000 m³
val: 397719.5428 m³
